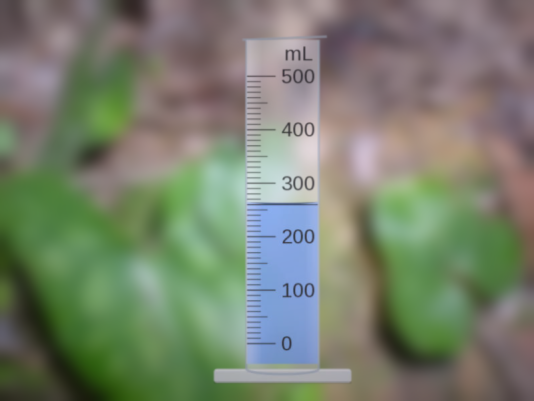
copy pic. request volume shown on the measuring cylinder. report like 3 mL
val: 260 mL
